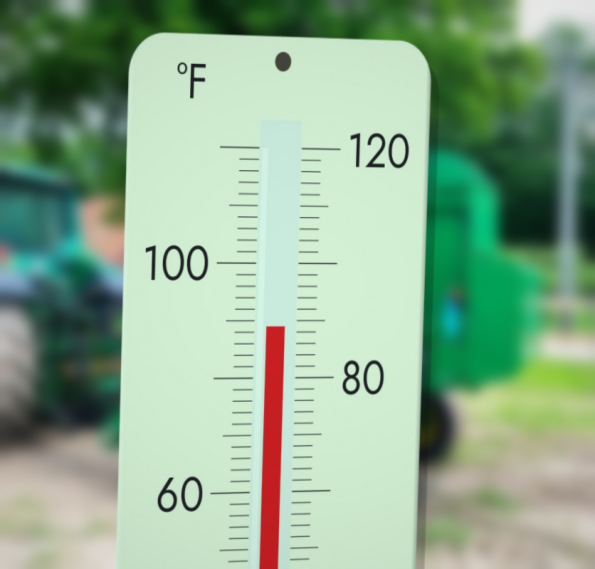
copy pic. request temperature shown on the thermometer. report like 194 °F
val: 89 °F
